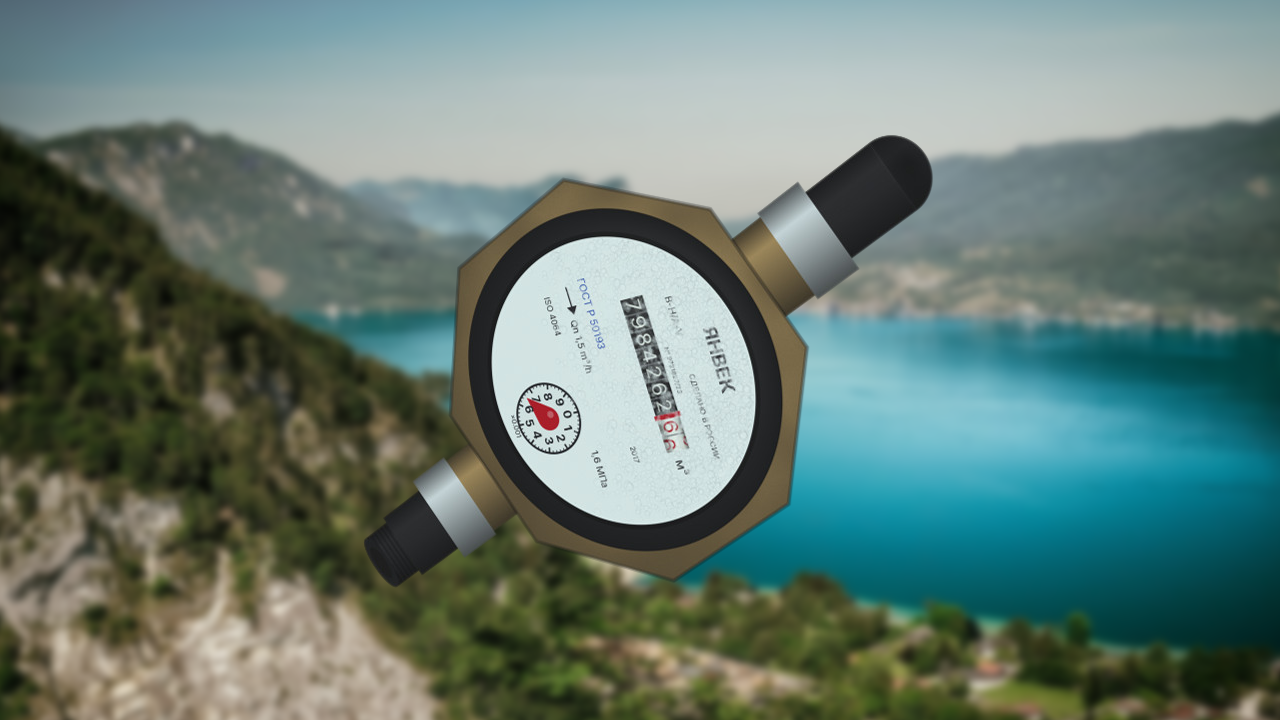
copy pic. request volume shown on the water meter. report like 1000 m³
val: 7984262.656 m³
